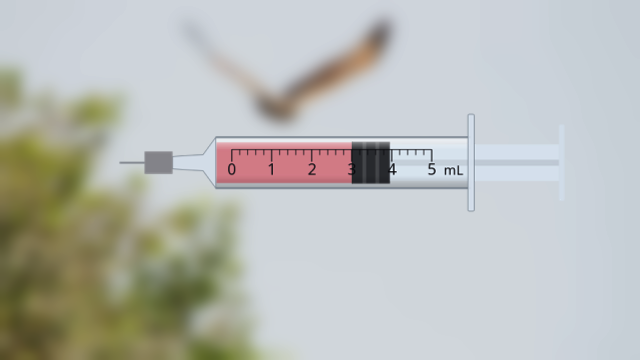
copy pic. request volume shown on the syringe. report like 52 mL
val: 3 mL
